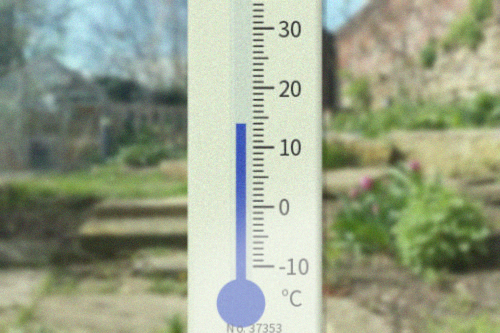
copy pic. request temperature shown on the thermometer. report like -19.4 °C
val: 14 °C
